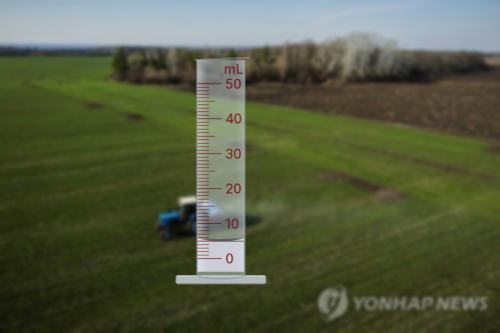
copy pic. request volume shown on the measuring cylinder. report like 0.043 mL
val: 5 mL
